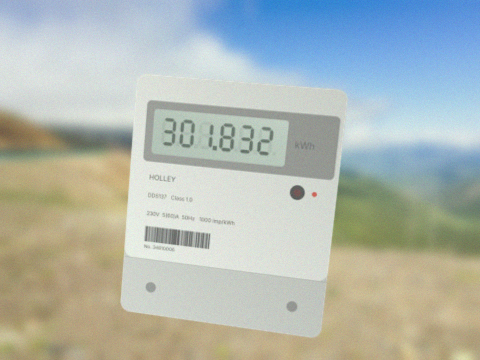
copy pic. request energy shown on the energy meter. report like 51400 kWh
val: 301.832 kWh
